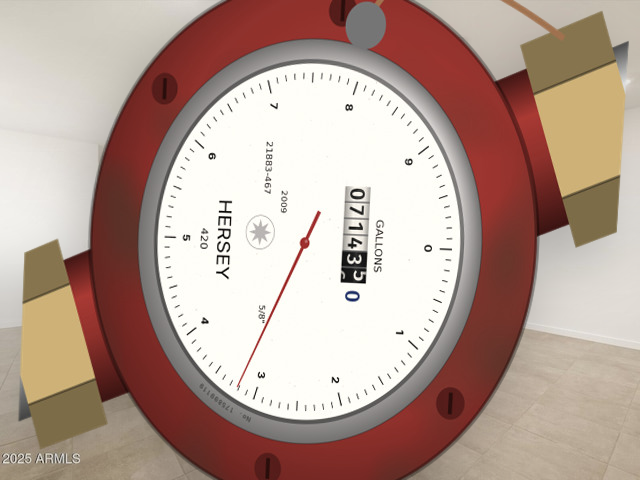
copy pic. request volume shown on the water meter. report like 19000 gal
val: 714353.2 gal
